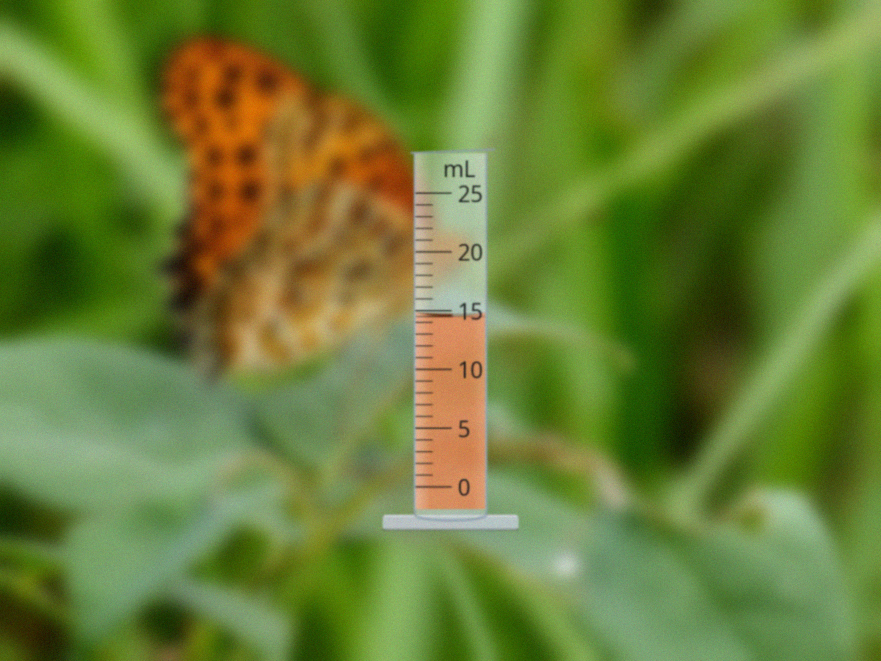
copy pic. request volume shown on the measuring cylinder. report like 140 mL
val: 14.5 mL
